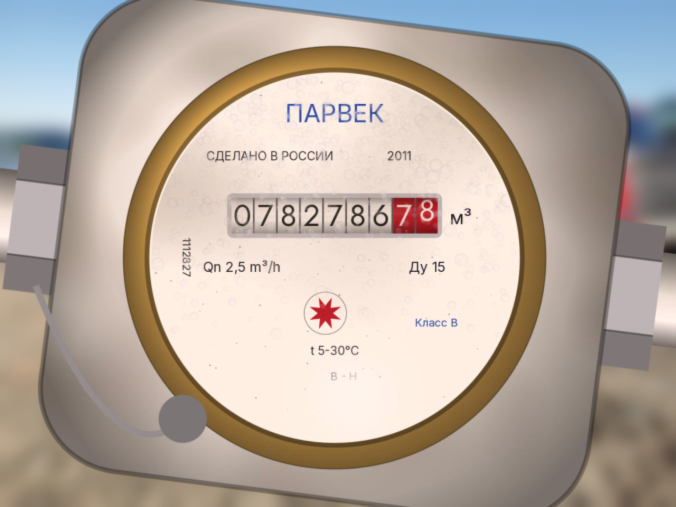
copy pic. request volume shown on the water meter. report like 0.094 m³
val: 782786.78 m³
